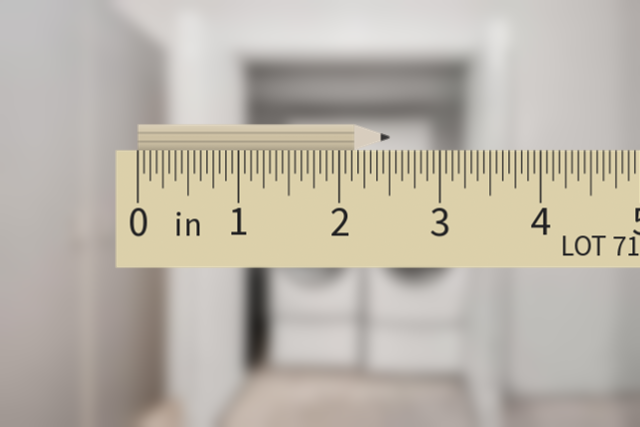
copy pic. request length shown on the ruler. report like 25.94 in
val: 2.5 in
